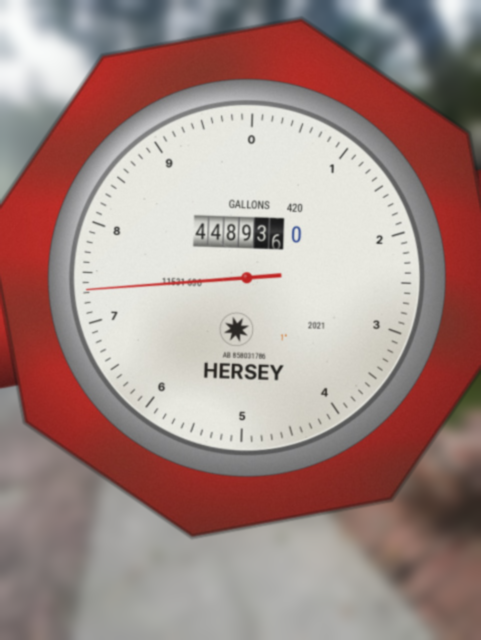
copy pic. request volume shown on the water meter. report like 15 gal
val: 4489357.3 gal
